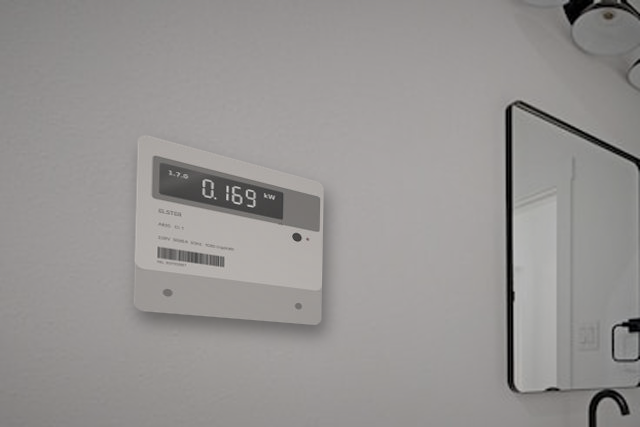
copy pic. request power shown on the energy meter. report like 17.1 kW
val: 0.169 kW
